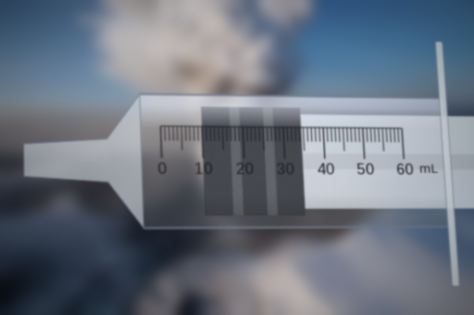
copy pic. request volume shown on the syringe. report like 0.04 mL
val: 10 mL
